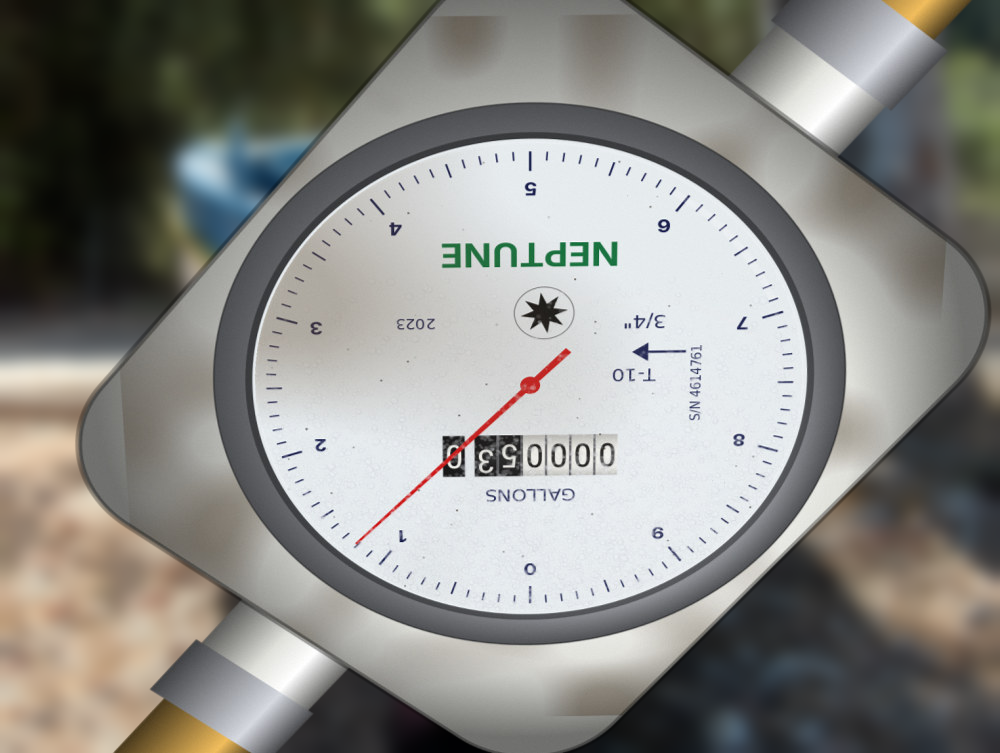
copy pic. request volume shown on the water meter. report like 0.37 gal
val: 531.2 gal
